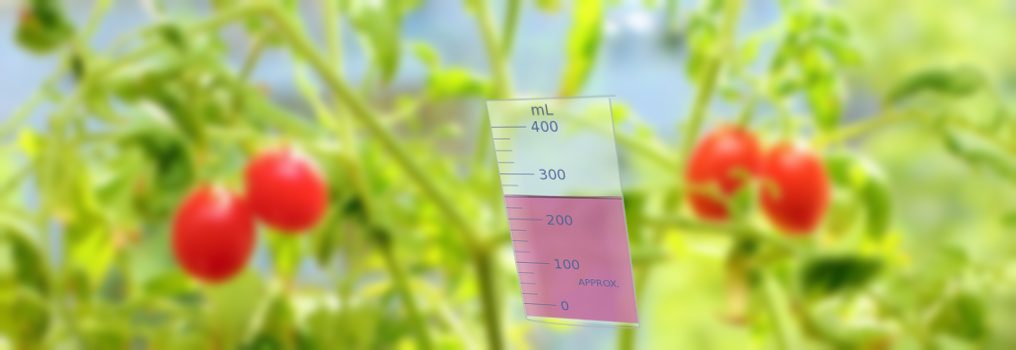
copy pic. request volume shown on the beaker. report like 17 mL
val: 250 mL
